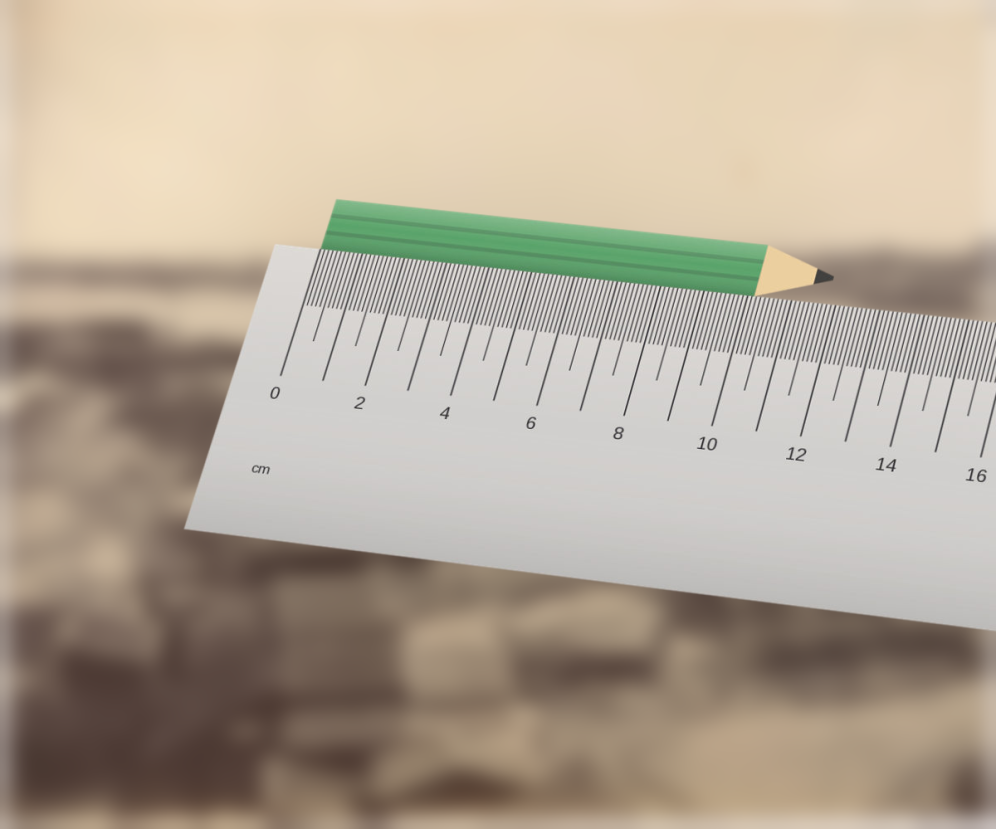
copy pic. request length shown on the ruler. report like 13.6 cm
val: 11.8 cm
